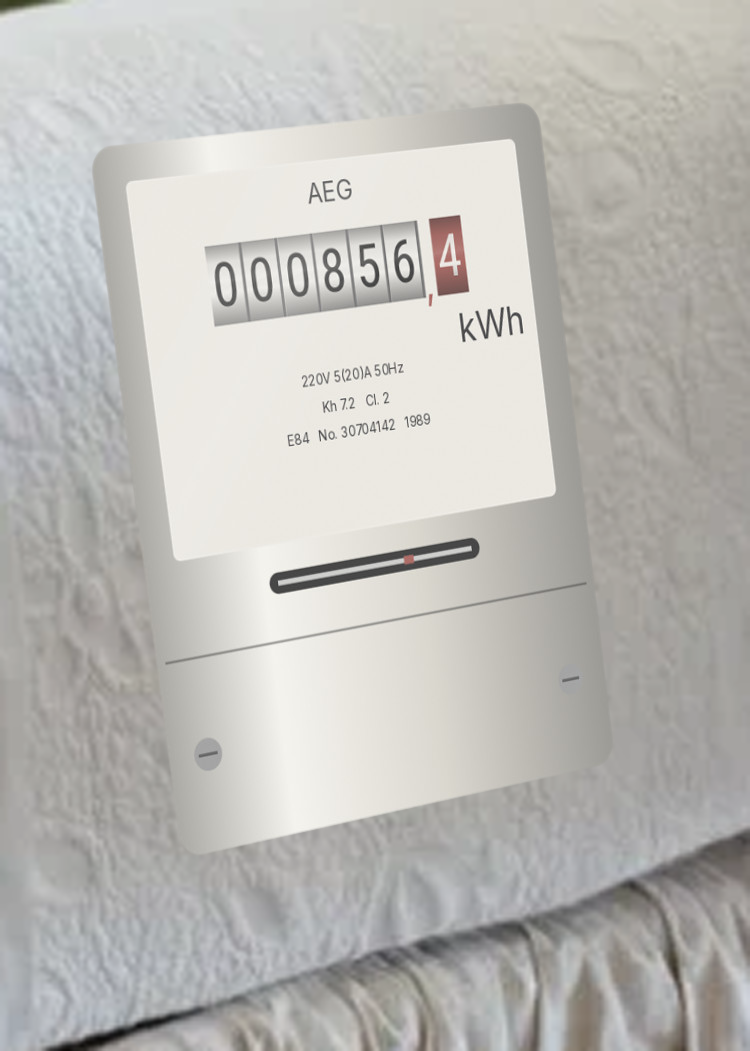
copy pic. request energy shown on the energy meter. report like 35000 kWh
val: 856.4 kWh
